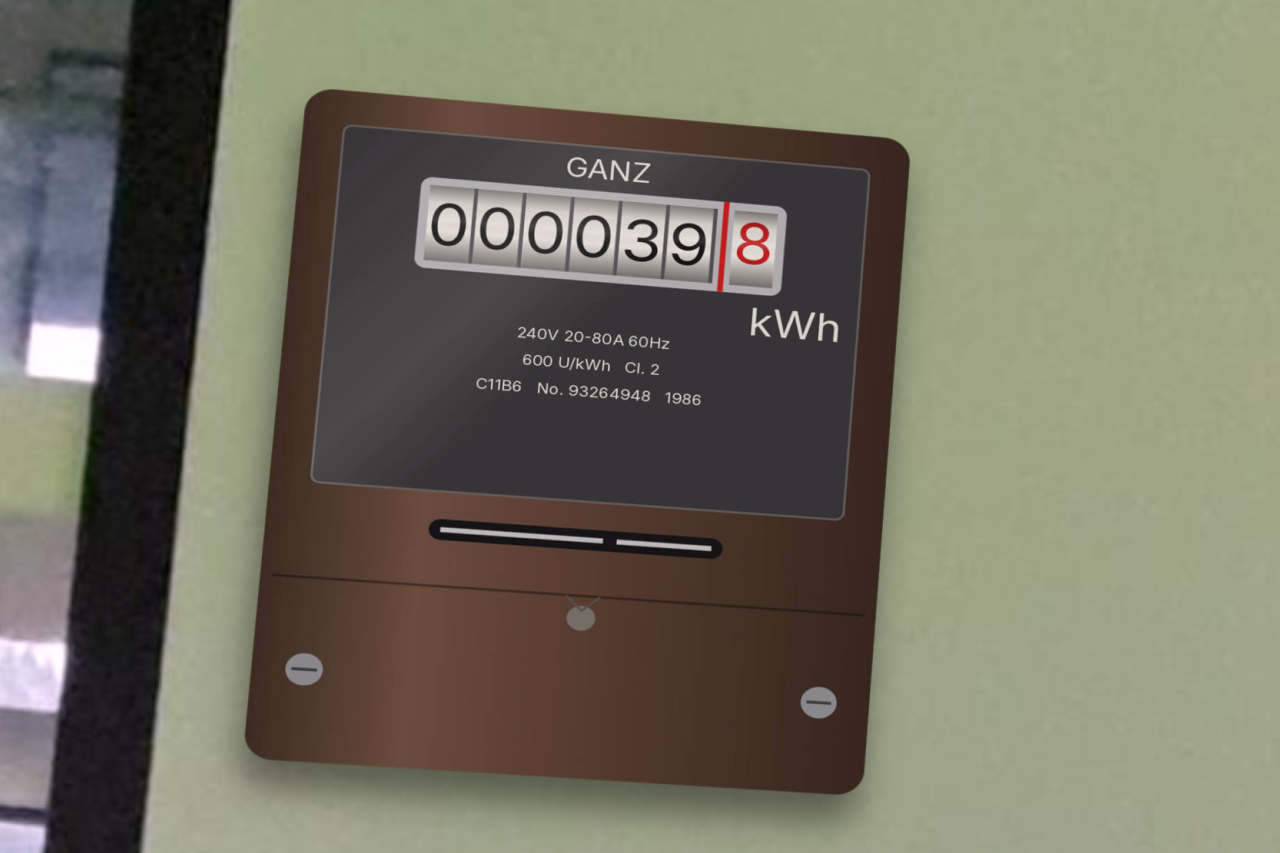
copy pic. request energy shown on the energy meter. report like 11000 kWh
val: 39.8 kWh
